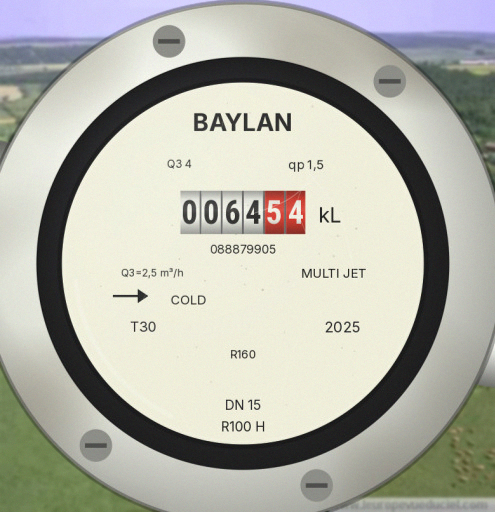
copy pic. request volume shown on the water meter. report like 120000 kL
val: 64.54 kL
